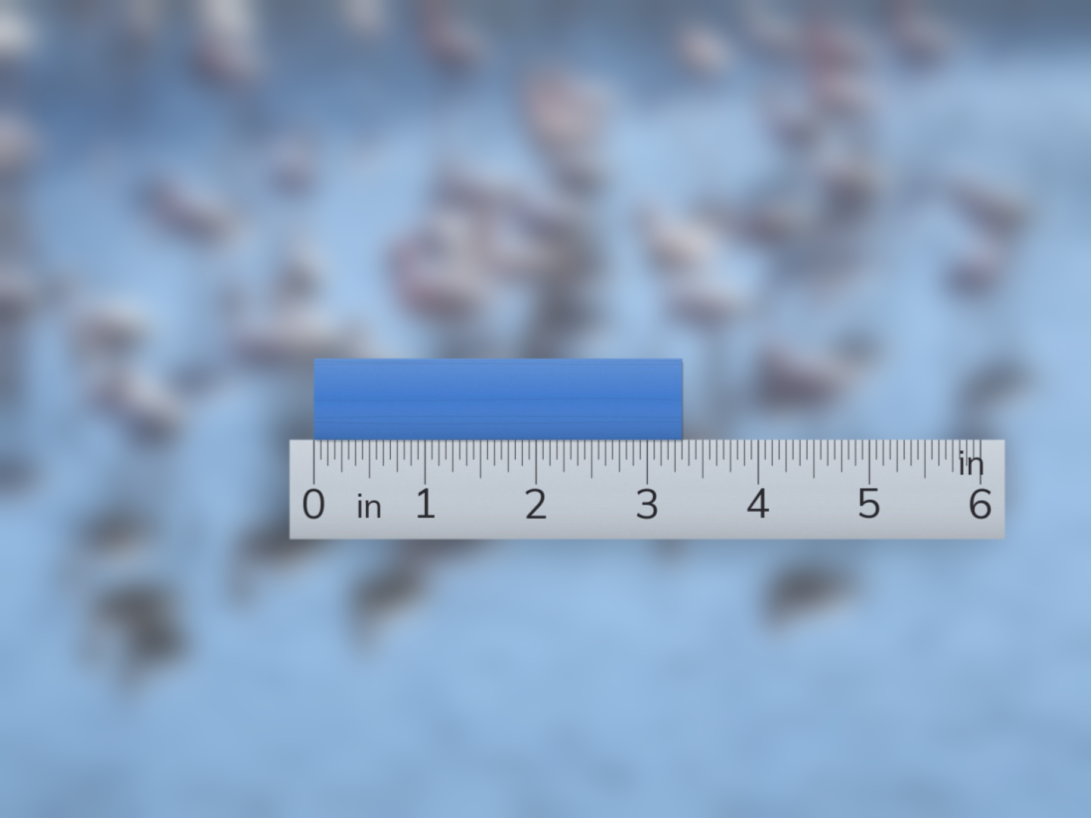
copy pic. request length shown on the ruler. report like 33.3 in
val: 3.3125 in
